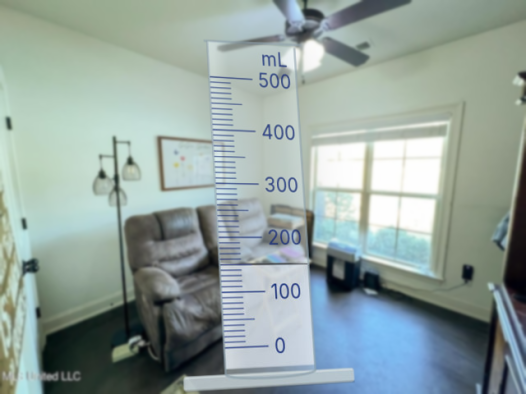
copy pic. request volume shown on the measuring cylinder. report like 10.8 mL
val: 150 mL
